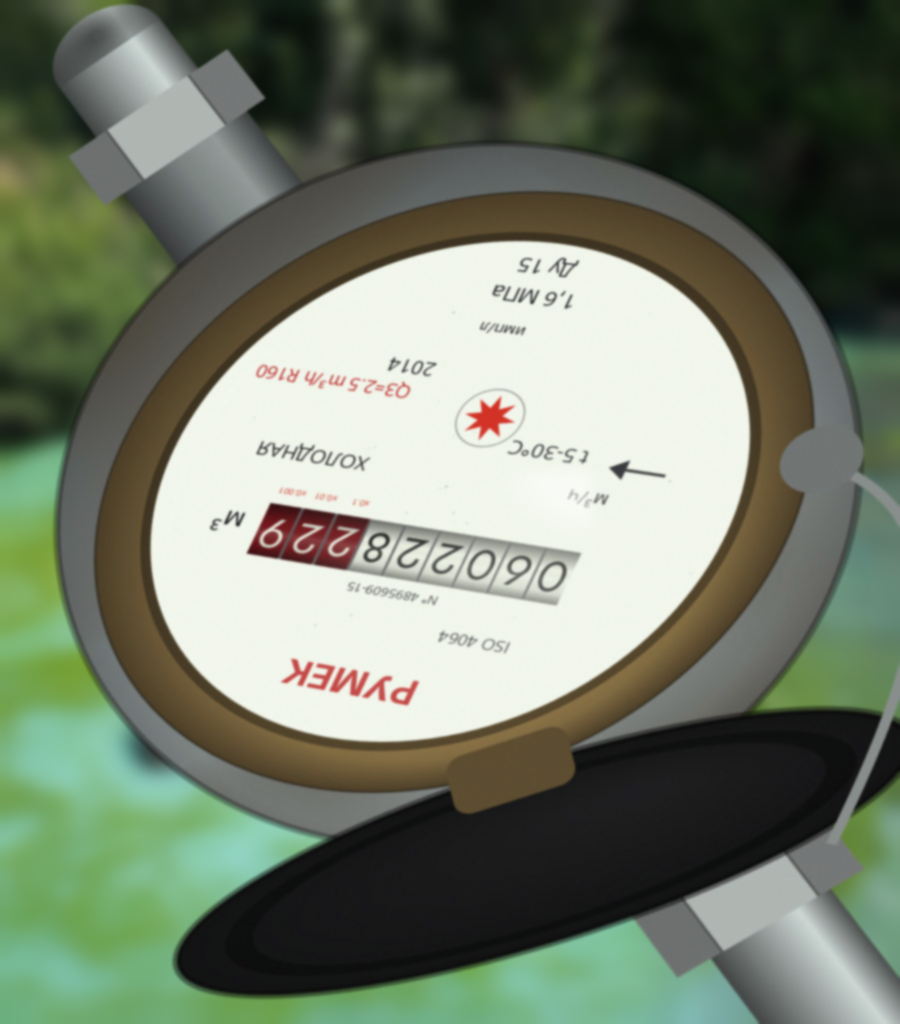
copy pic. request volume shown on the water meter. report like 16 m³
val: 60228.229 m³
